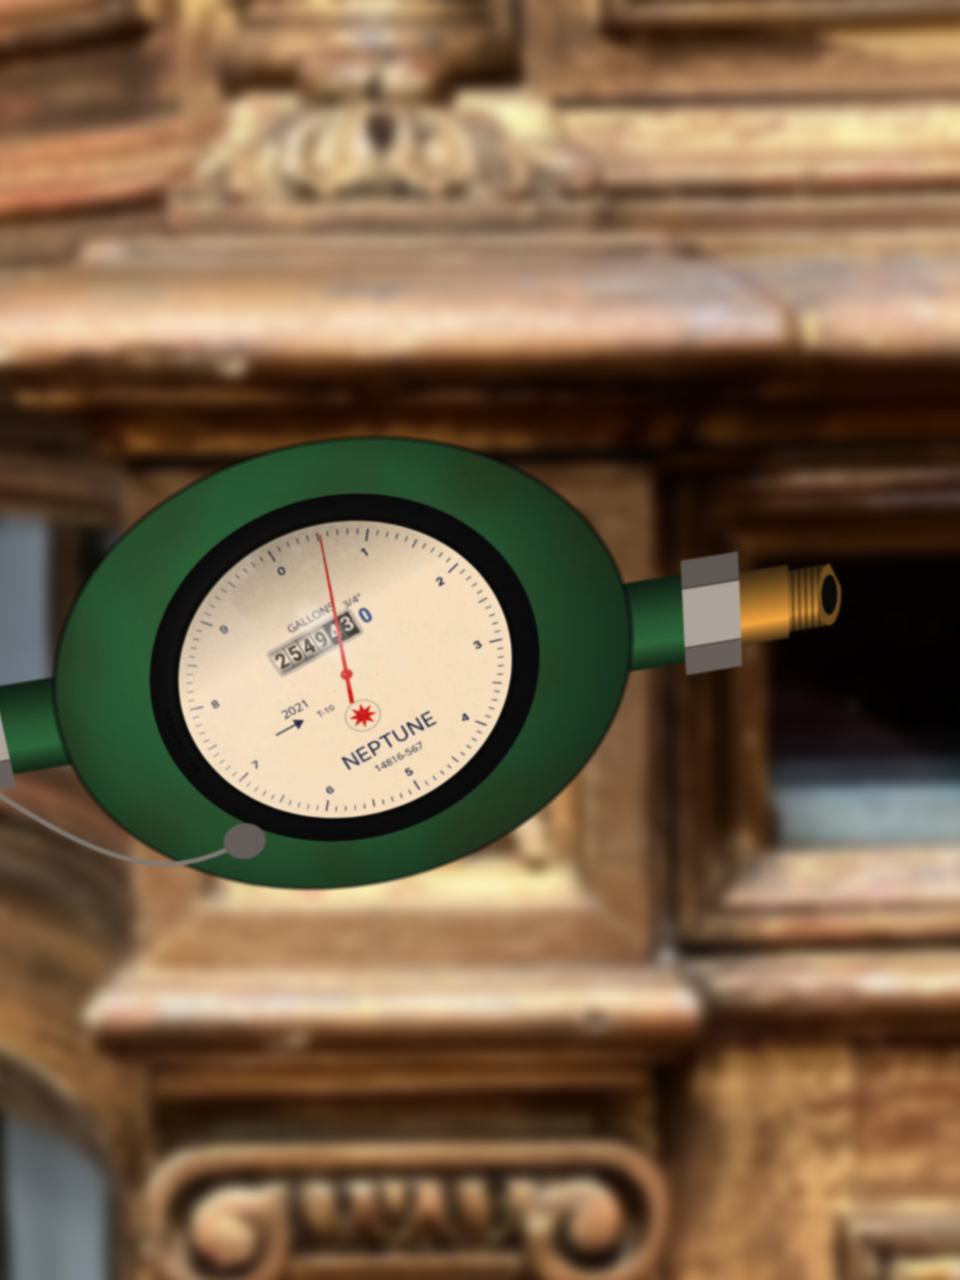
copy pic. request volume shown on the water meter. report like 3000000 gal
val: 2549430.5 gal
